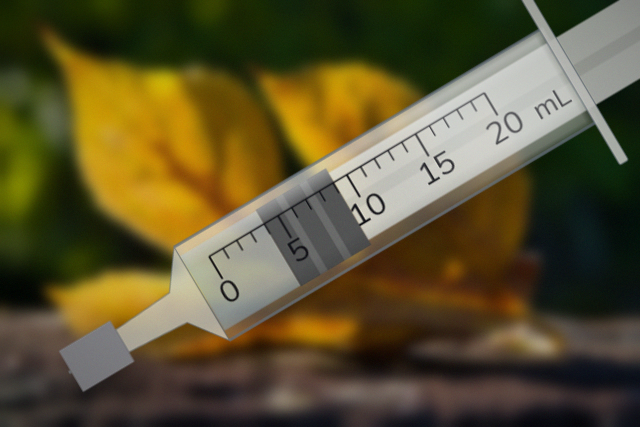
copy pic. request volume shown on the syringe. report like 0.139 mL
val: 4 mL
